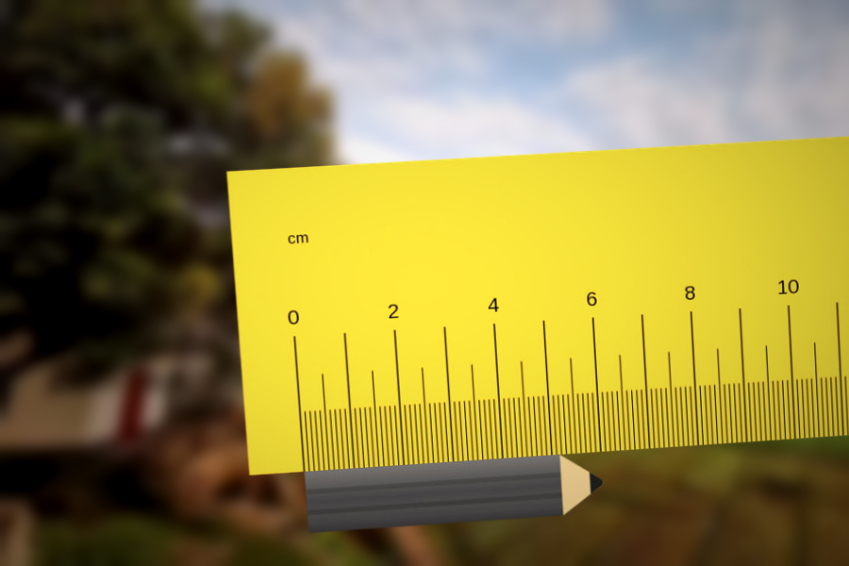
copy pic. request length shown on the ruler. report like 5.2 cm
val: 6 cm
